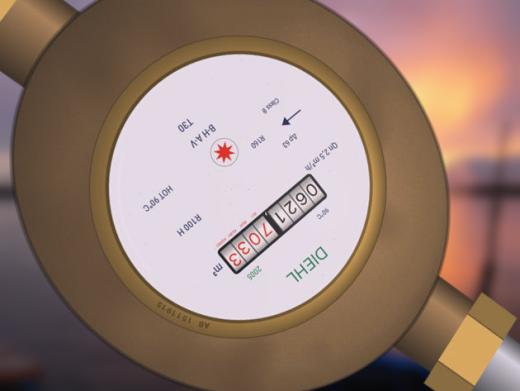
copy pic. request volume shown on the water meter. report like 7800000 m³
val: 621.7033 m³
